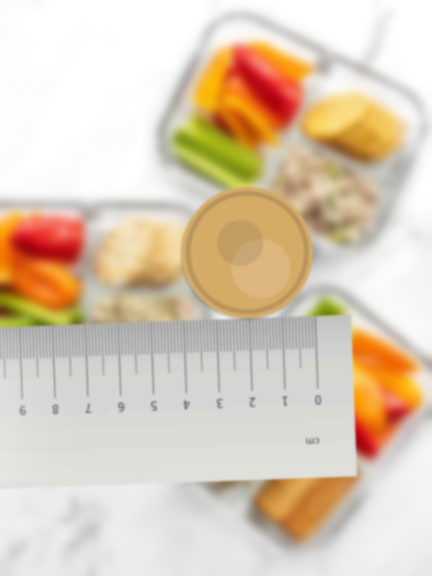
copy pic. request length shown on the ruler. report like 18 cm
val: 4 cm
